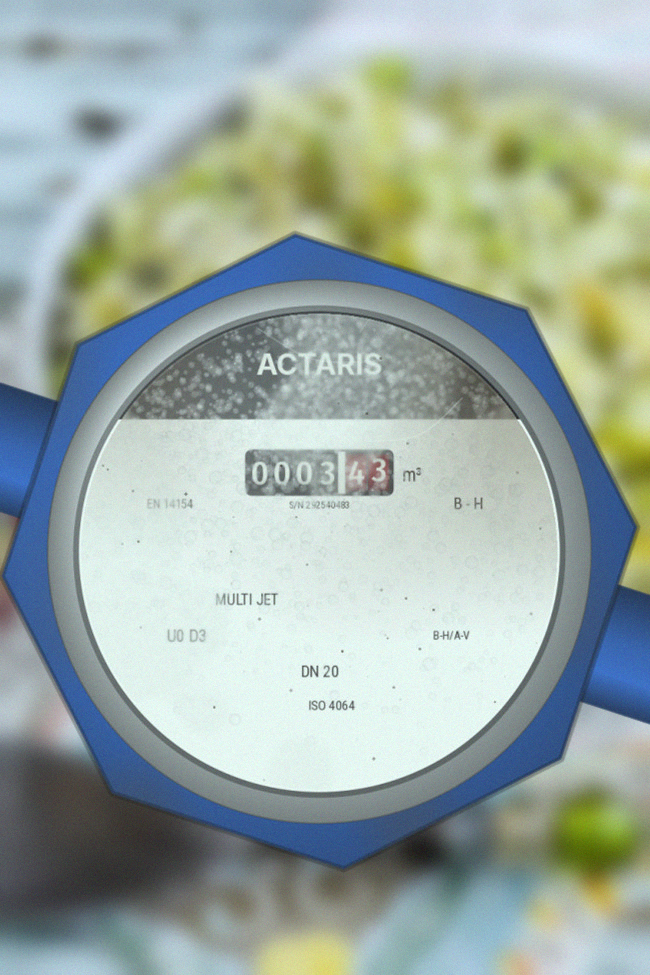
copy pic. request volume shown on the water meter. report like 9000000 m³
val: 3.43 m³
